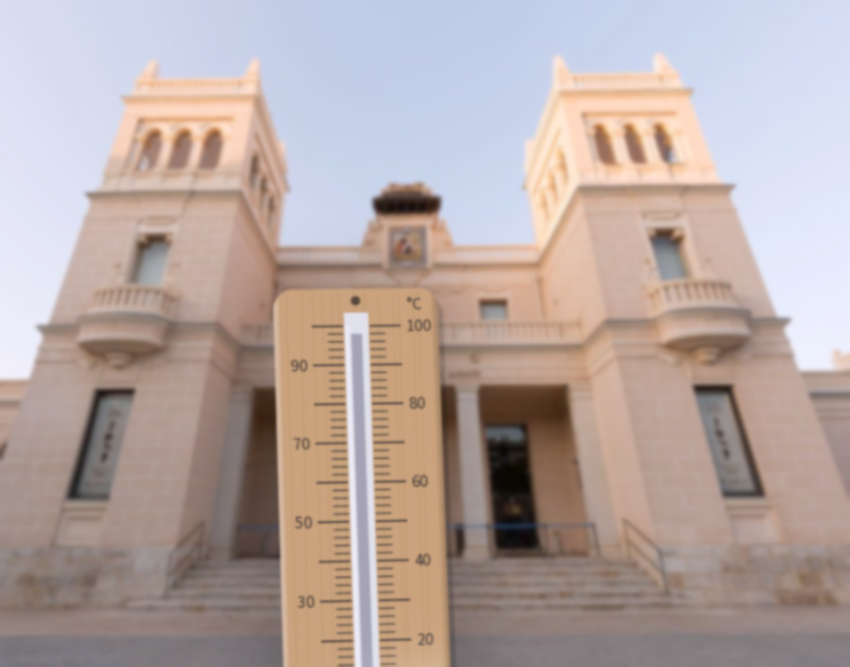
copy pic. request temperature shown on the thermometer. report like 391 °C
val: 98 °C
